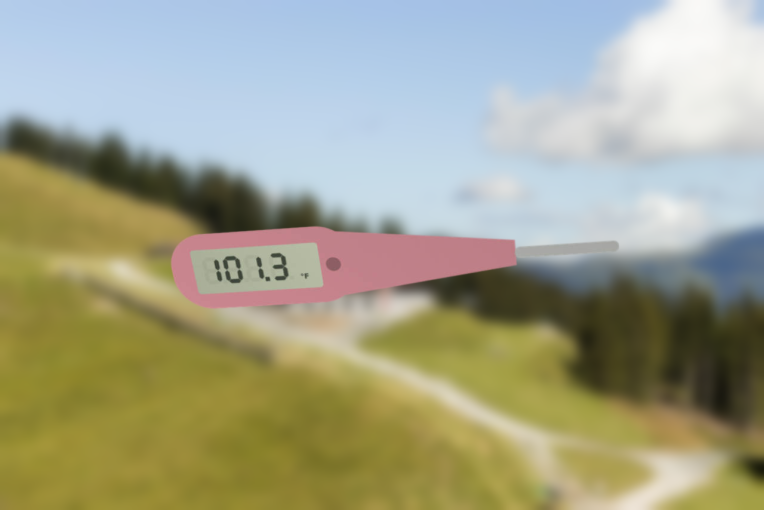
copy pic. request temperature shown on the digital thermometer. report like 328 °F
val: 101.3 °F
